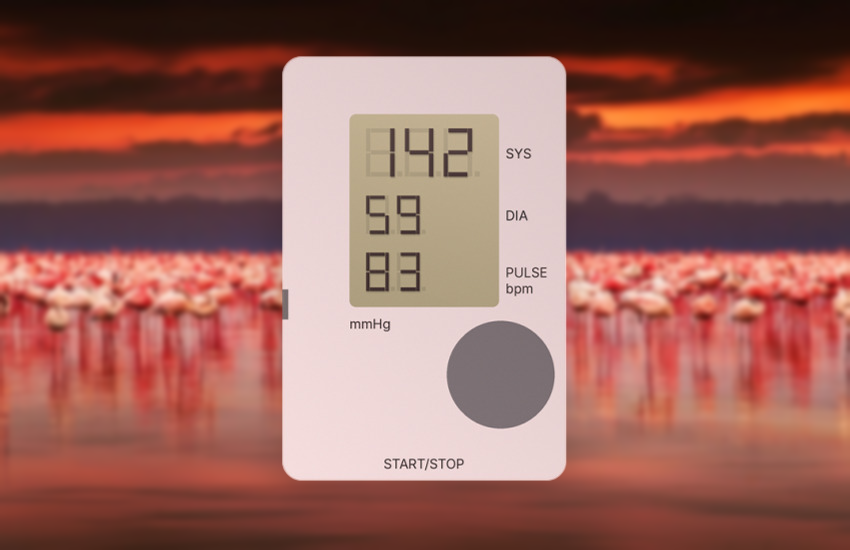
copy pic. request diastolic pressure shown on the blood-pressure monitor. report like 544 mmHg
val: 59 mmHg
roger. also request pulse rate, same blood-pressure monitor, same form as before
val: 83 bpm
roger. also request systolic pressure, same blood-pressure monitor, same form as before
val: 142 mmHg
